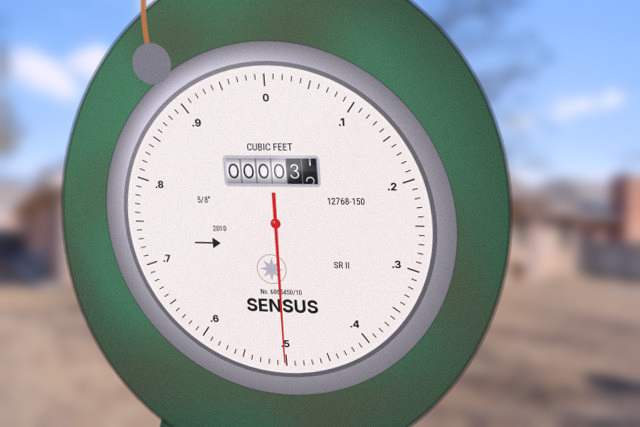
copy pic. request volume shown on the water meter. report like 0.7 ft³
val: 31.50 ft³
